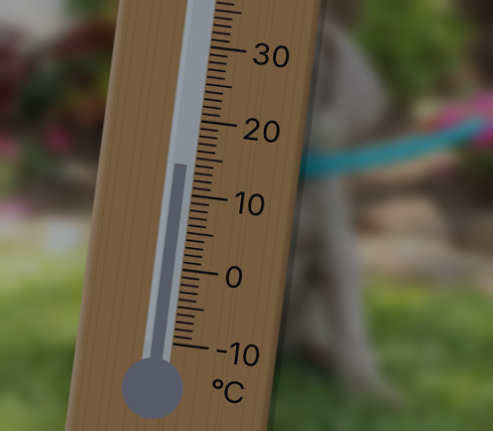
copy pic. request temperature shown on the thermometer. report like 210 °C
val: 14 °C
